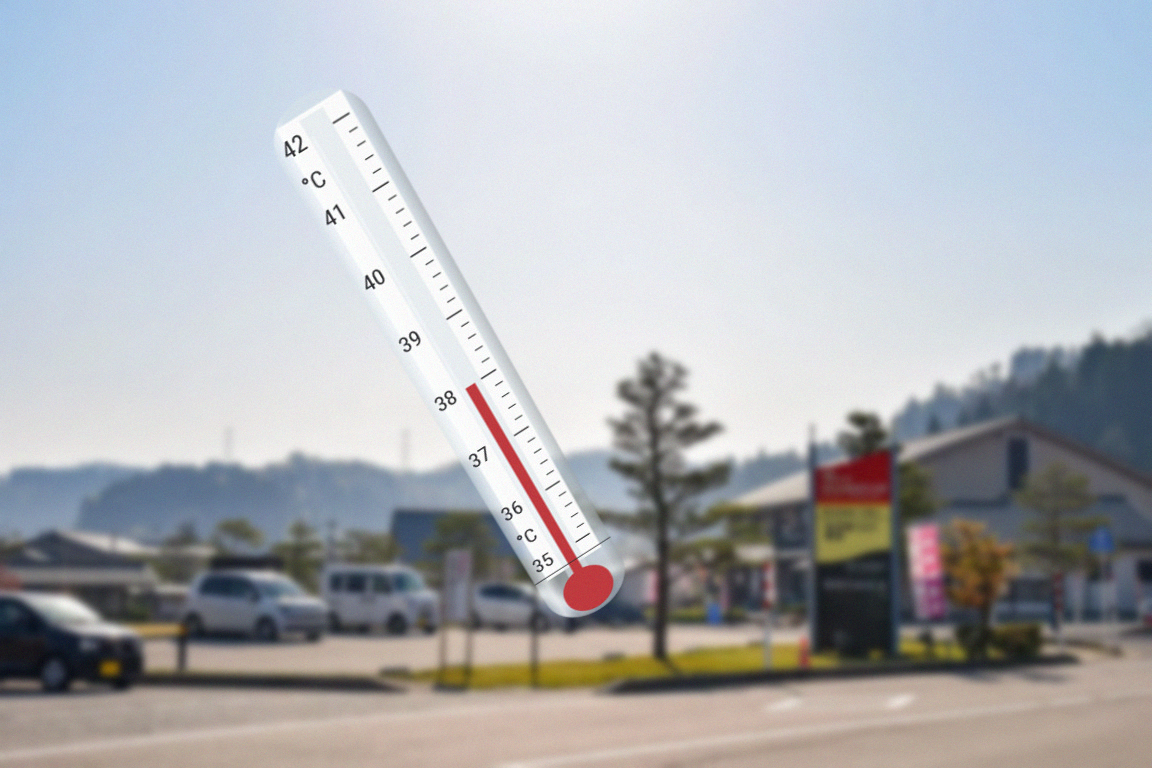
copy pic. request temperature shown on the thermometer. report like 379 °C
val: 38 °C
